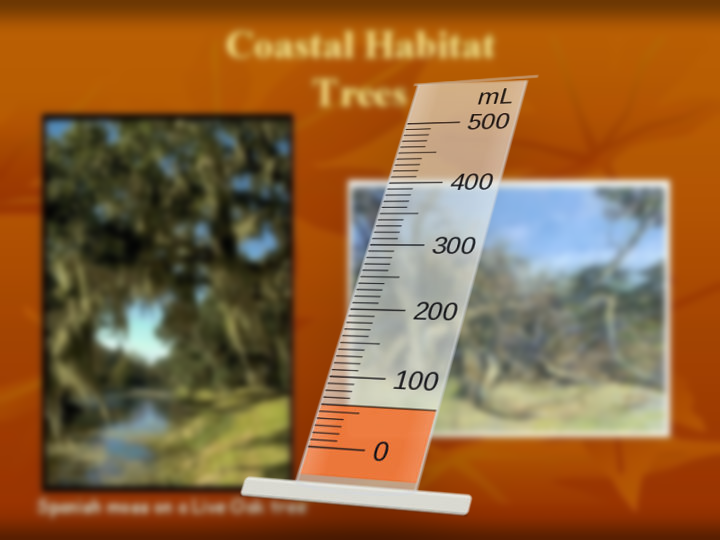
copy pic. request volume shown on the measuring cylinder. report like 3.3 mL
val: 60 mL
